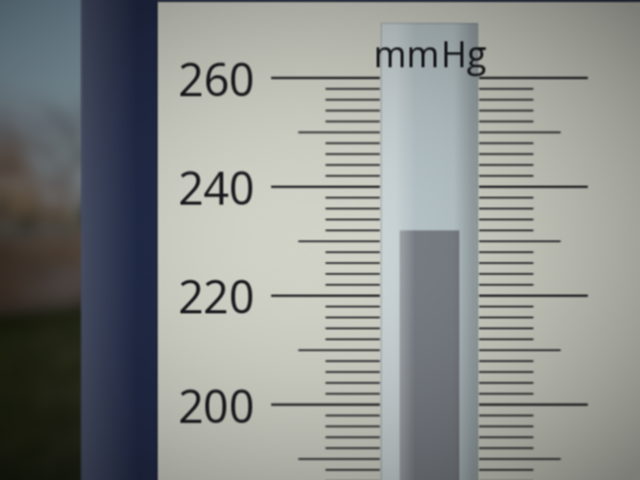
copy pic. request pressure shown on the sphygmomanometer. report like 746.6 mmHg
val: 232 mmHg
